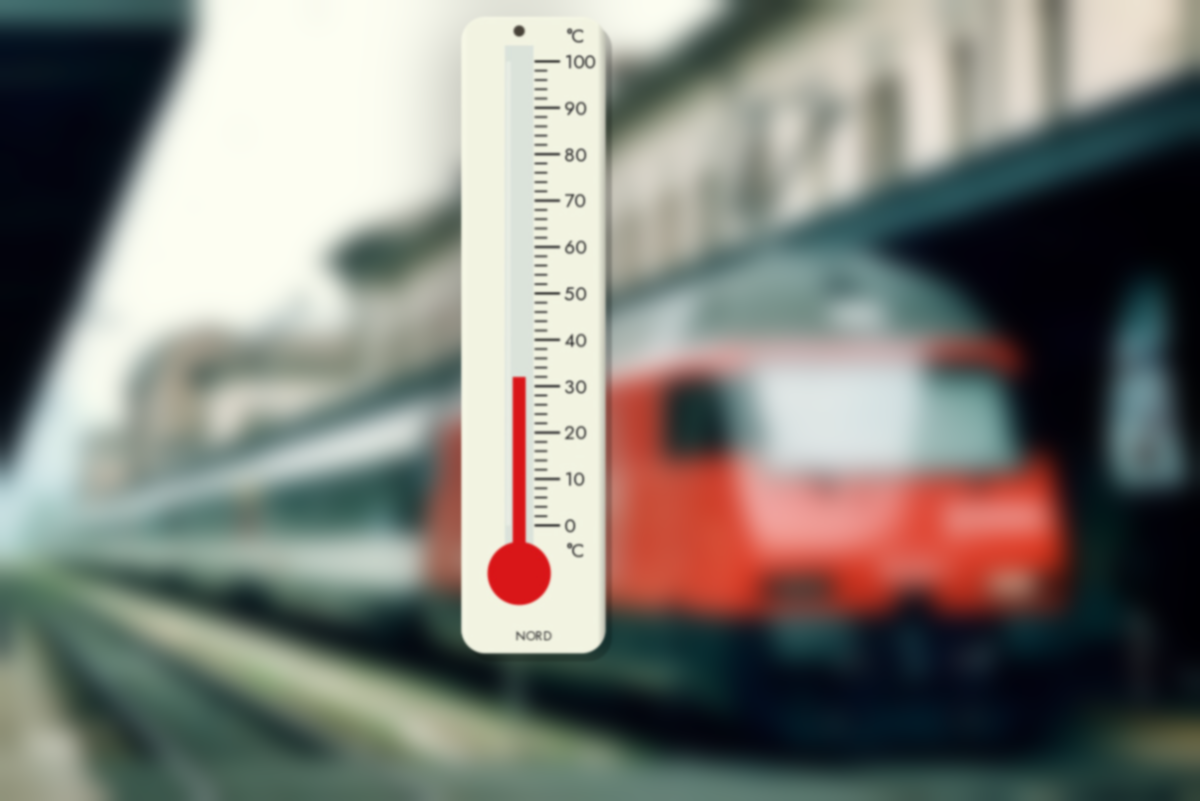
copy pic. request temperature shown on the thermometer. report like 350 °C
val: 32 °C
